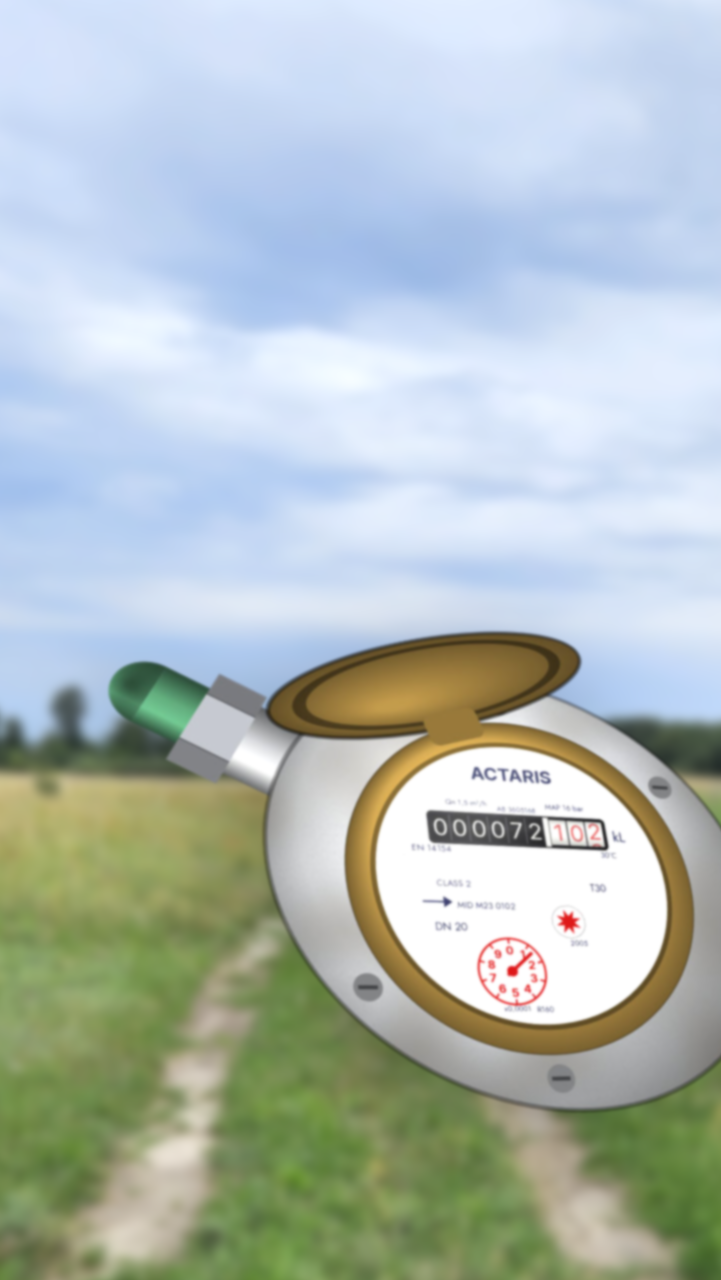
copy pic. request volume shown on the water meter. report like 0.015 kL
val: 72.1021 kL
